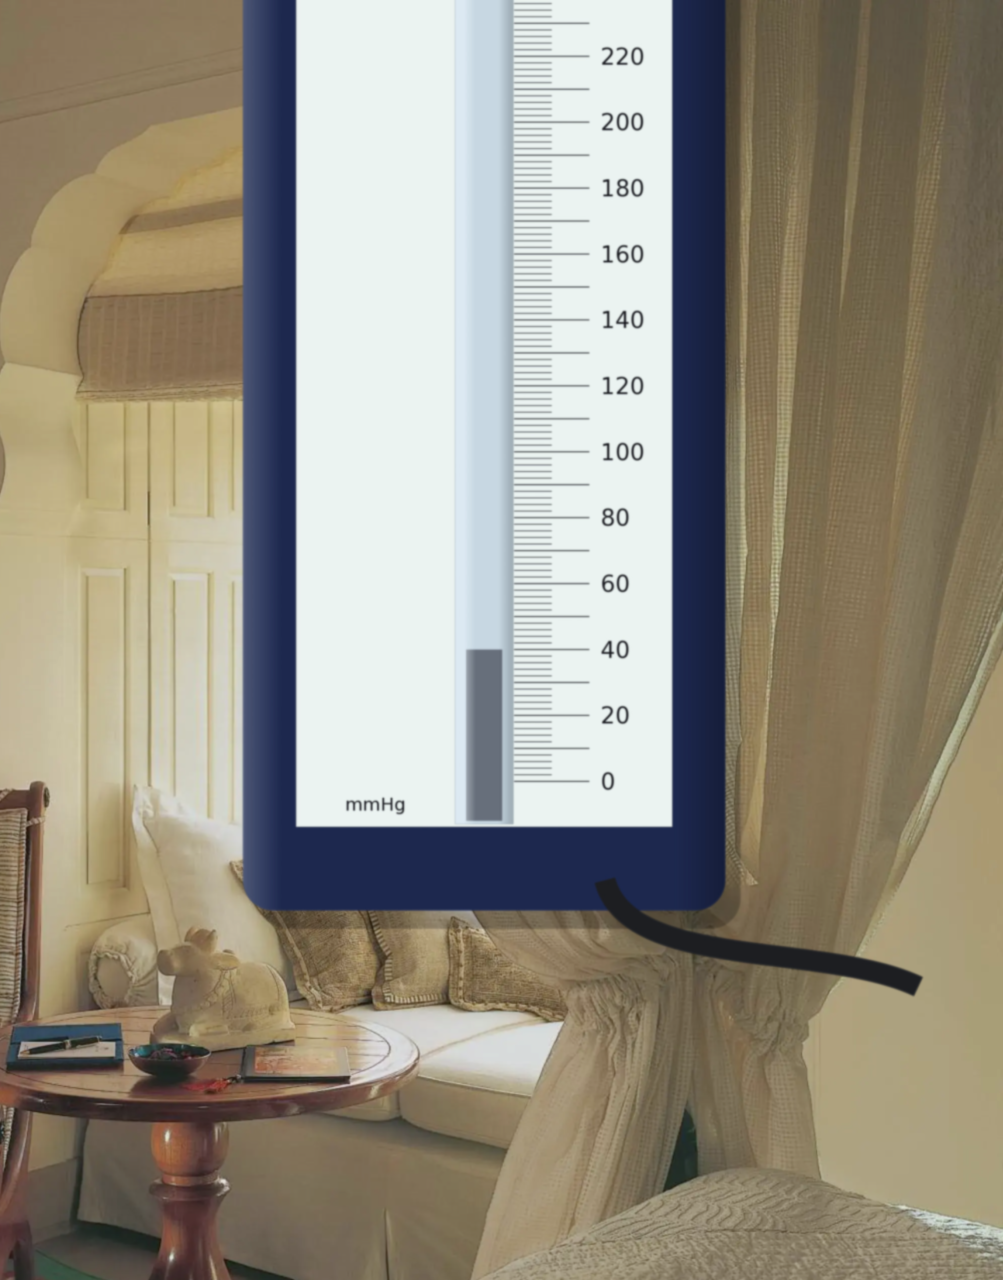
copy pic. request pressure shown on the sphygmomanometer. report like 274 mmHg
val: 40 mmHg
